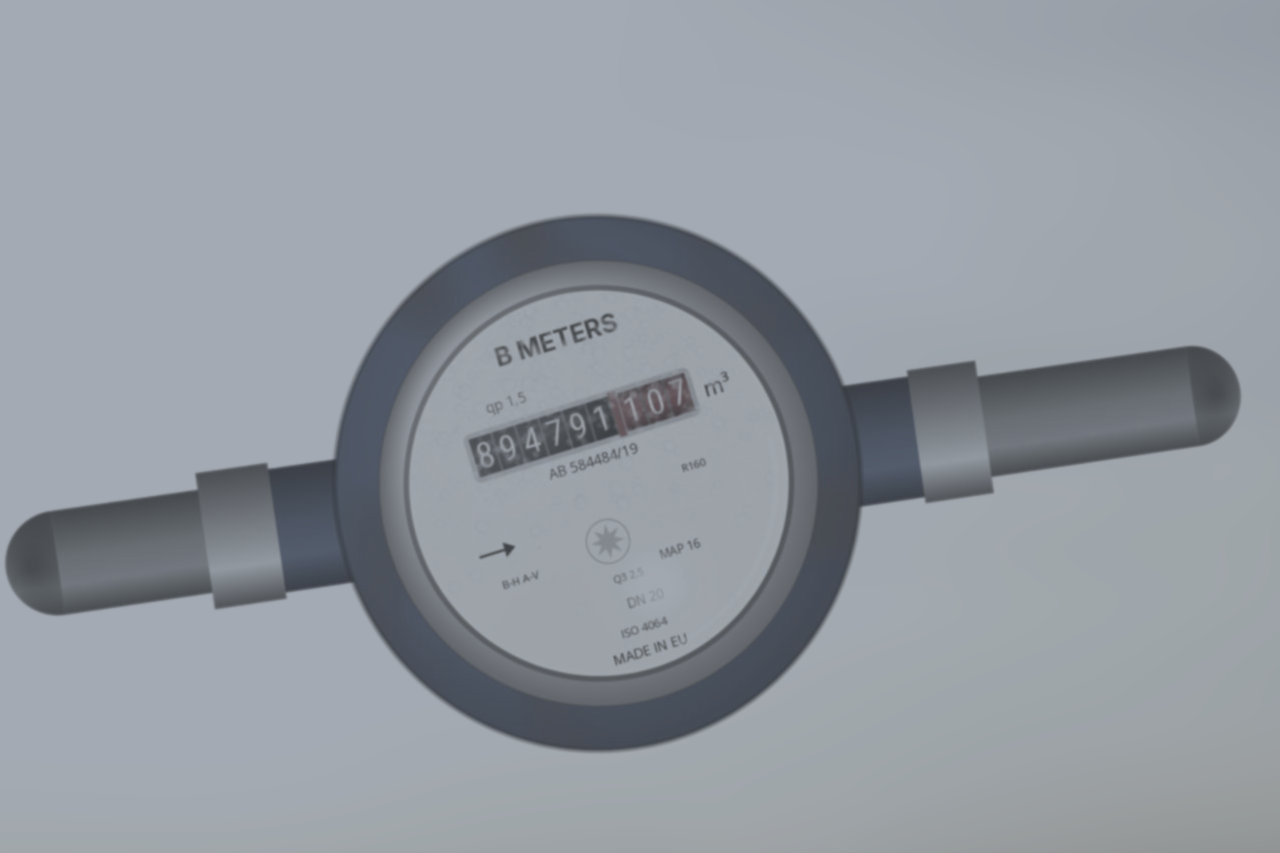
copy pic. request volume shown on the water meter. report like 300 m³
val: 894791.107 m³
